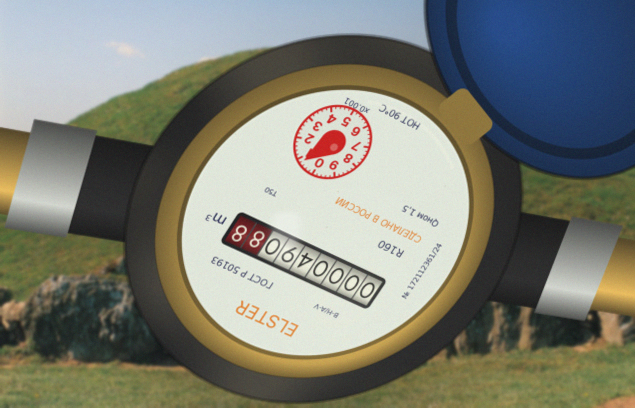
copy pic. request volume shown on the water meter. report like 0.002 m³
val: 490.880 m³
